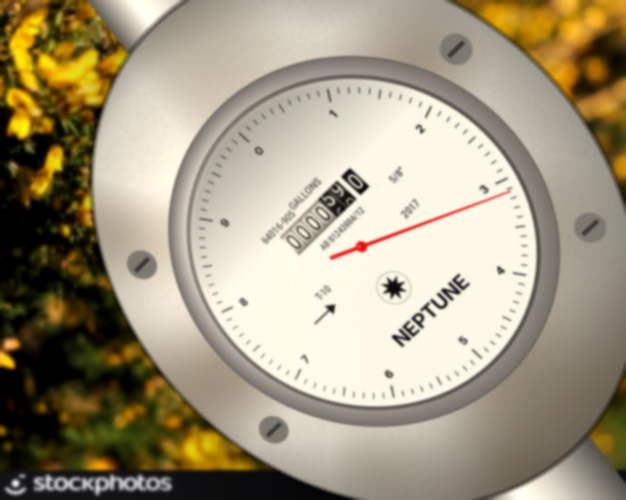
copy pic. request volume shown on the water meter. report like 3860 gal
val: 593.1 gal
